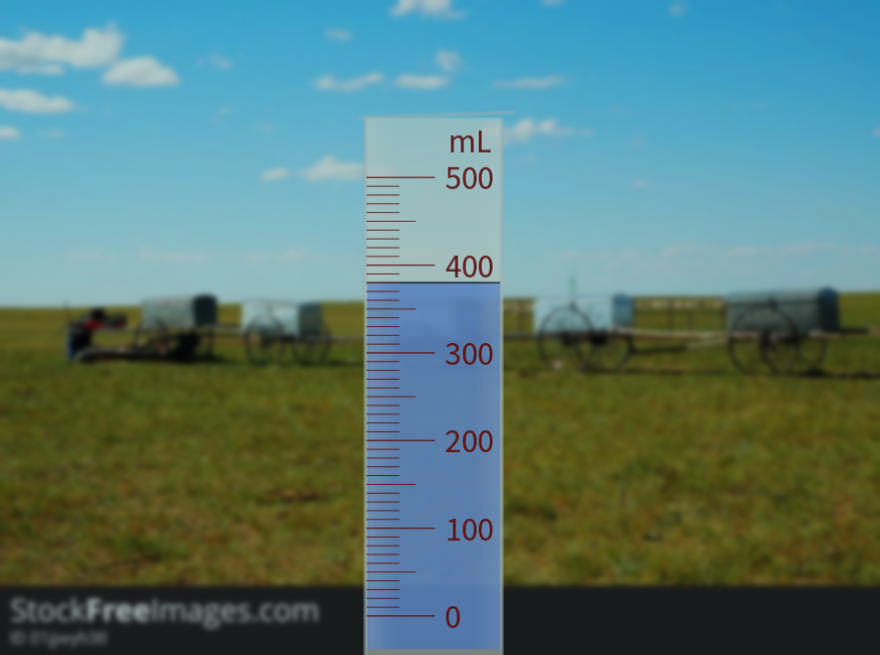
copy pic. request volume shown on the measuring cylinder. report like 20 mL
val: 380 mL
